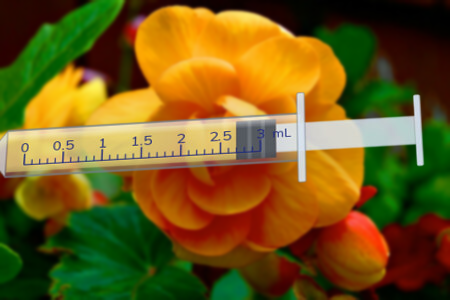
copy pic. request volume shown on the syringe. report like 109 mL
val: 2.7 mL
